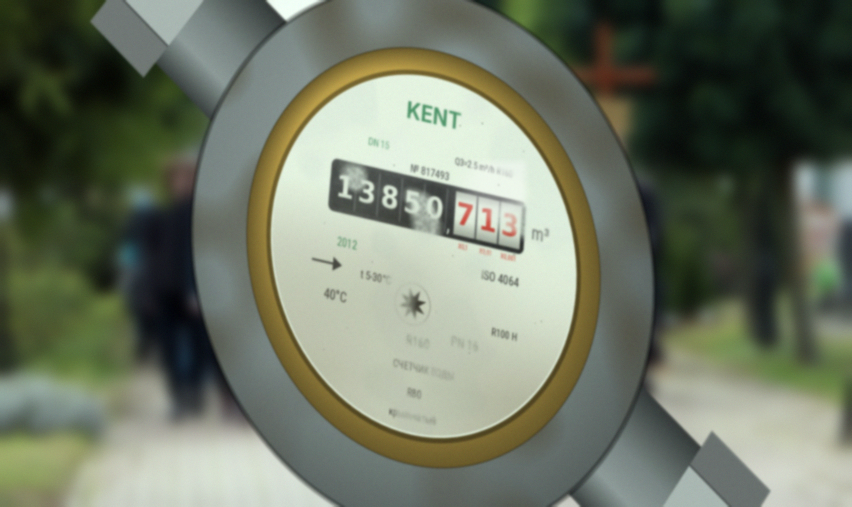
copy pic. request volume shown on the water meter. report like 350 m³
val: 13850.713 m³
